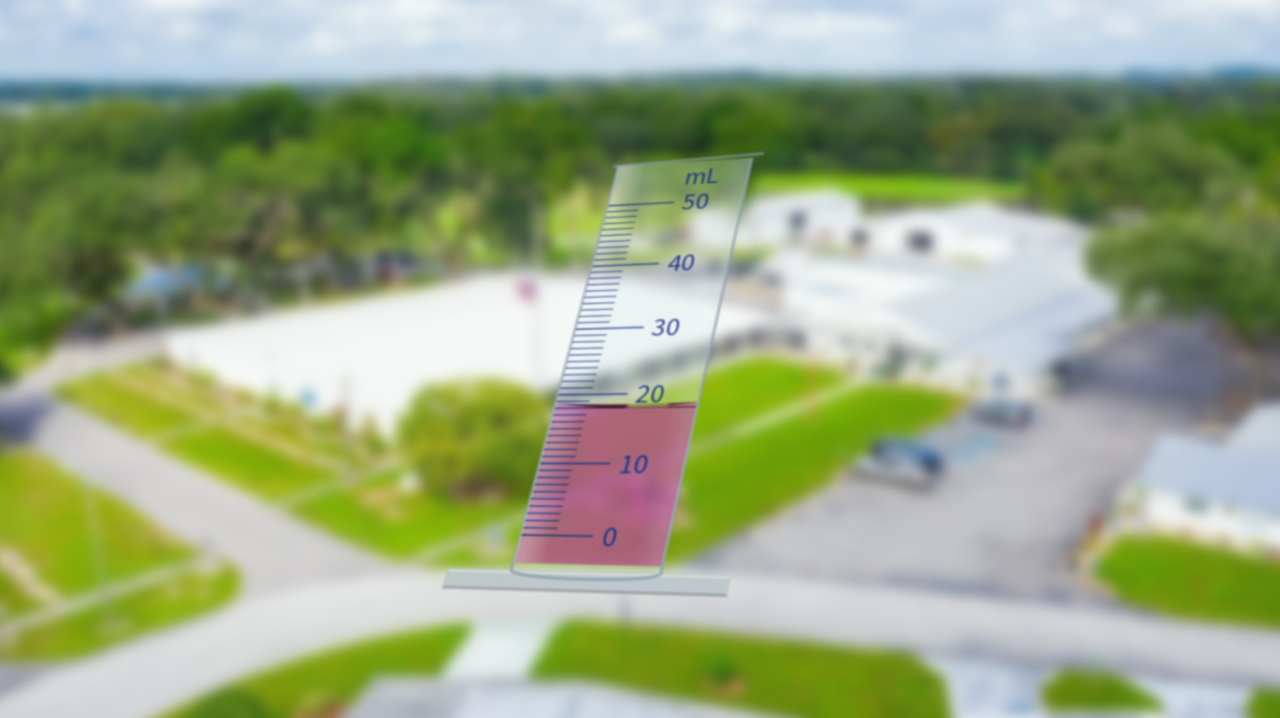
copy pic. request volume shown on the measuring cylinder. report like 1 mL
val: 18 mL
